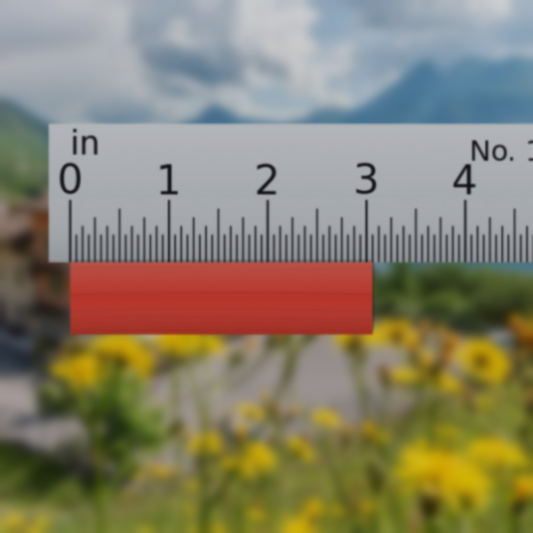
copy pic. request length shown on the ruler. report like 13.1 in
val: 3.0625 in
